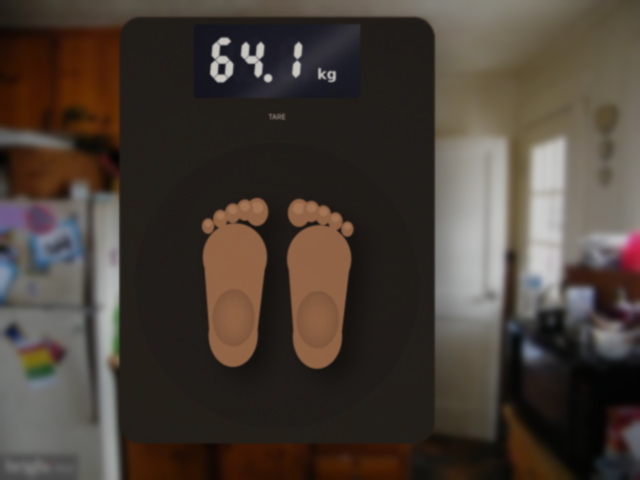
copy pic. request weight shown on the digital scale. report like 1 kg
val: 64.1 kg
